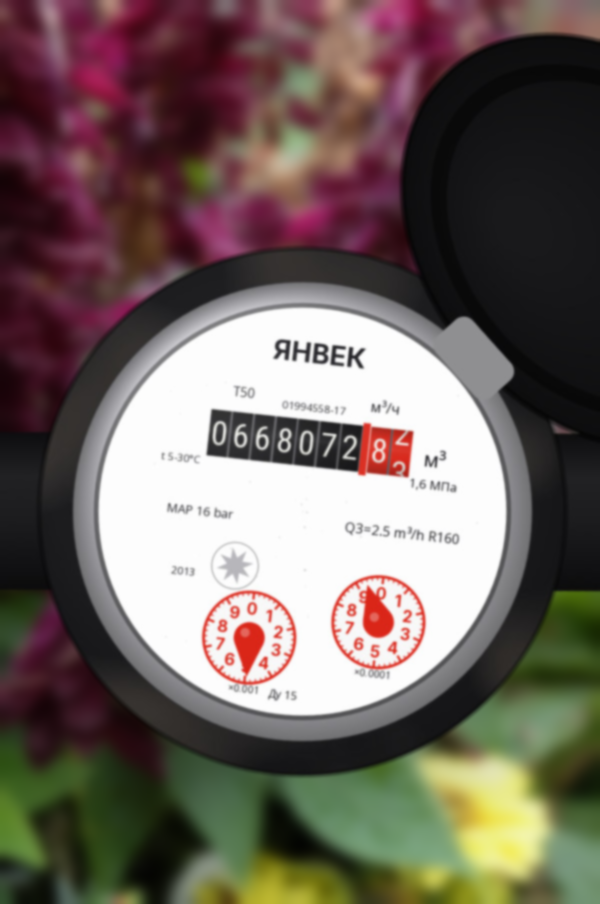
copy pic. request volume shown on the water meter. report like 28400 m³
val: 668072.8249 m³
